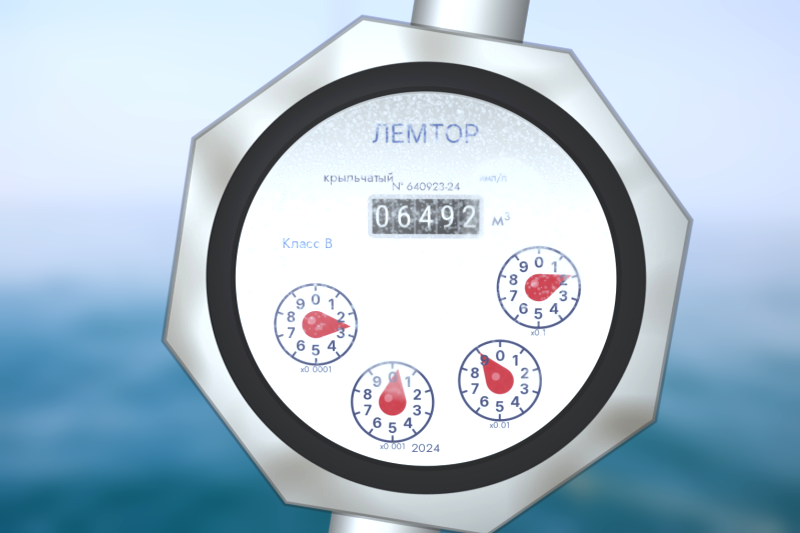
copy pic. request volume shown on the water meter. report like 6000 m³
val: 6492.1902 m³
